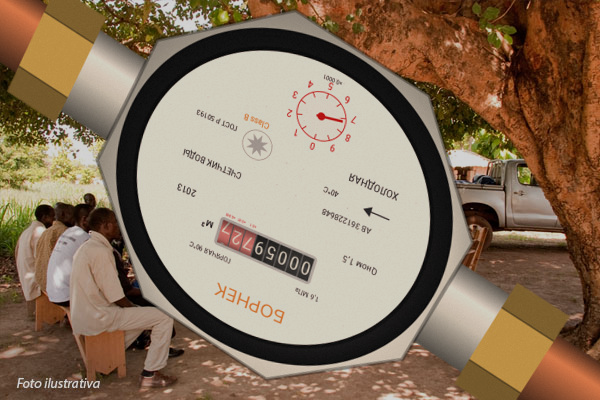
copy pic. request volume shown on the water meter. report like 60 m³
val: 59.7267 m³
